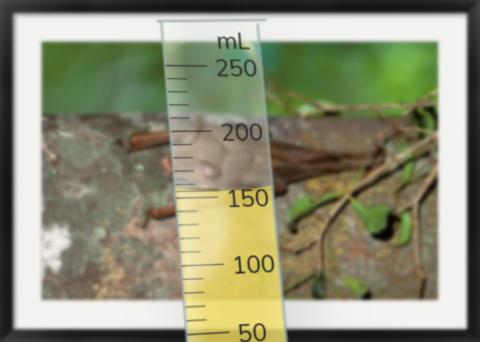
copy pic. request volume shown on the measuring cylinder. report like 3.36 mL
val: 155 mL
